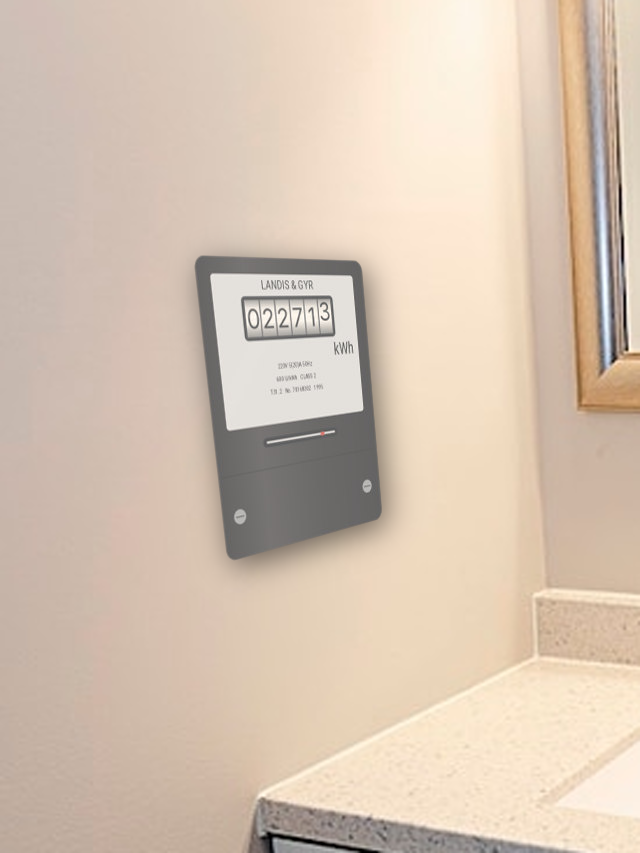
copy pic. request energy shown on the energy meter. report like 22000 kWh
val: 22713 kWh
